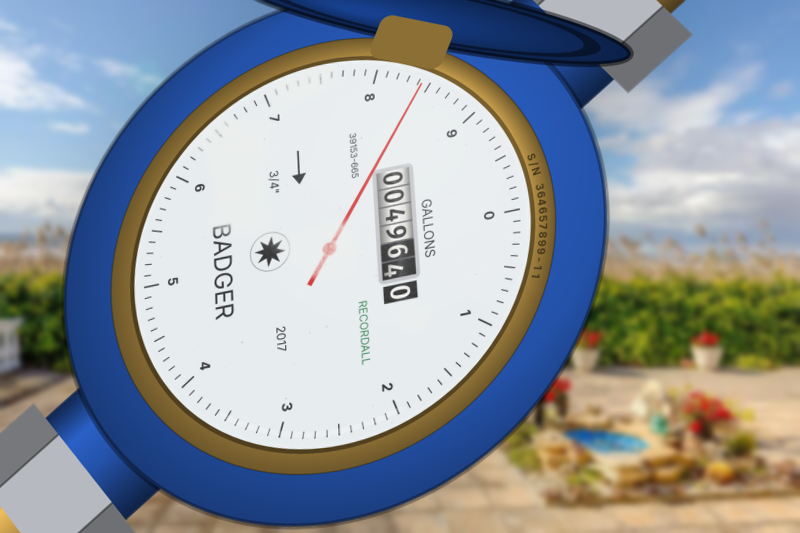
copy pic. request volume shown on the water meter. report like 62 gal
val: 49638.4 gal
